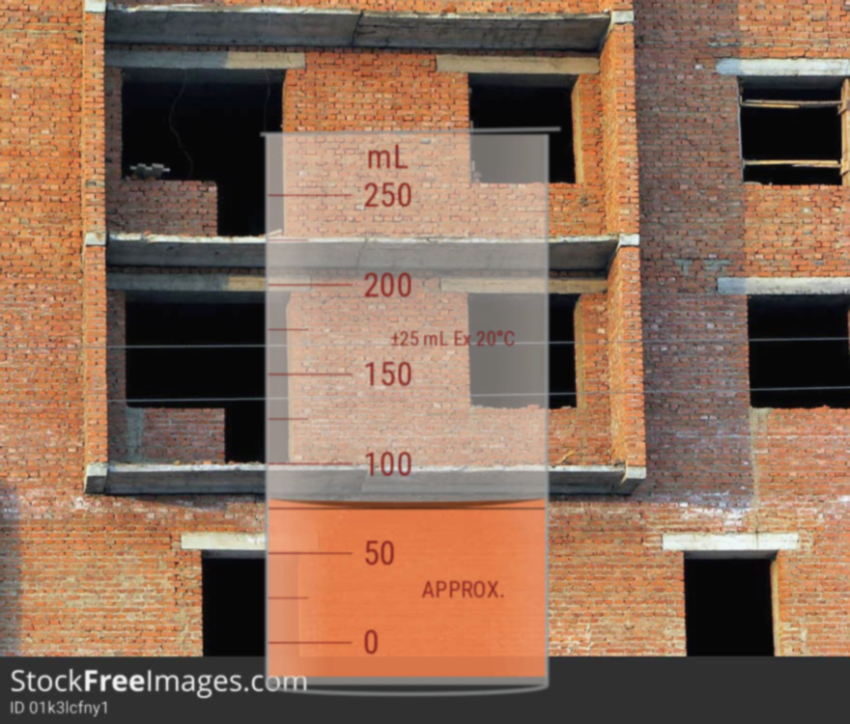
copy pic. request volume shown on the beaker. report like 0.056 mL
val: 75 mL
